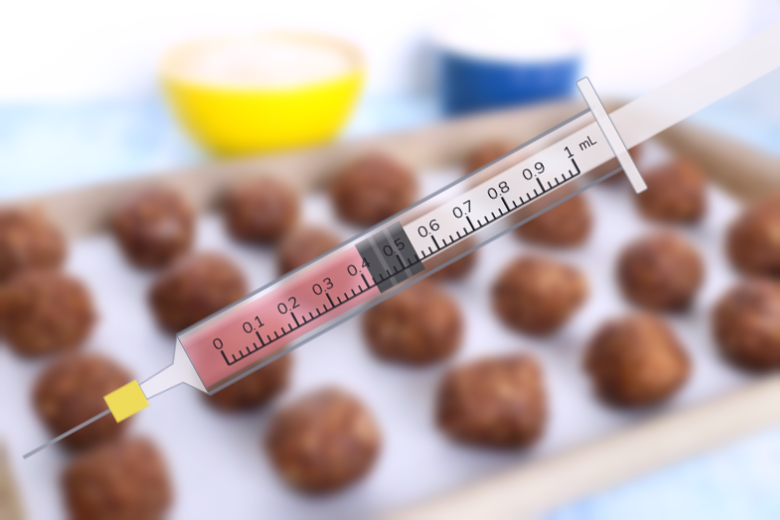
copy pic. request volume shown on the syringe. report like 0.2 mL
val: 0.42 mL
